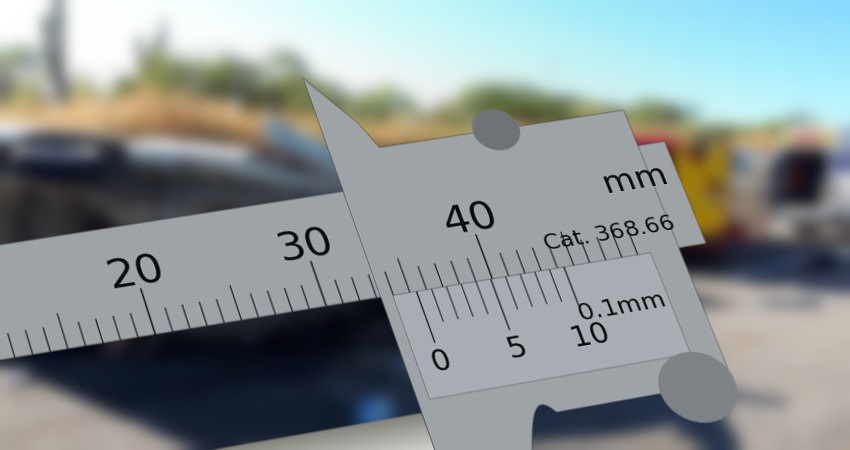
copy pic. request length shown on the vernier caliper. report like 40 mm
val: 35.4 mm
